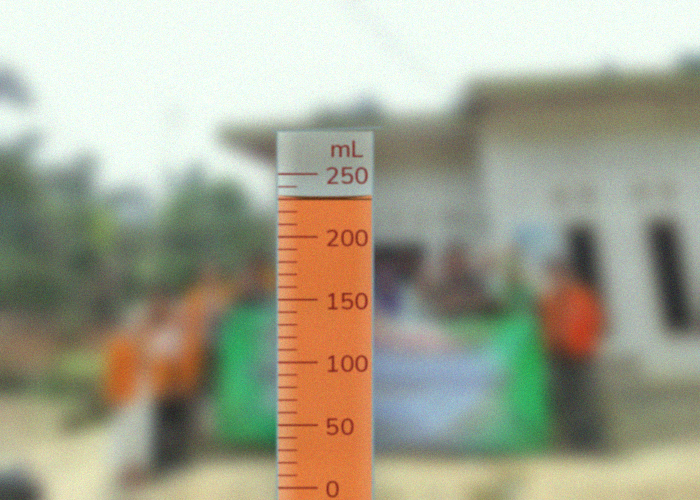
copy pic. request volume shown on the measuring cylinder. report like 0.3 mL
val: 230 mL
